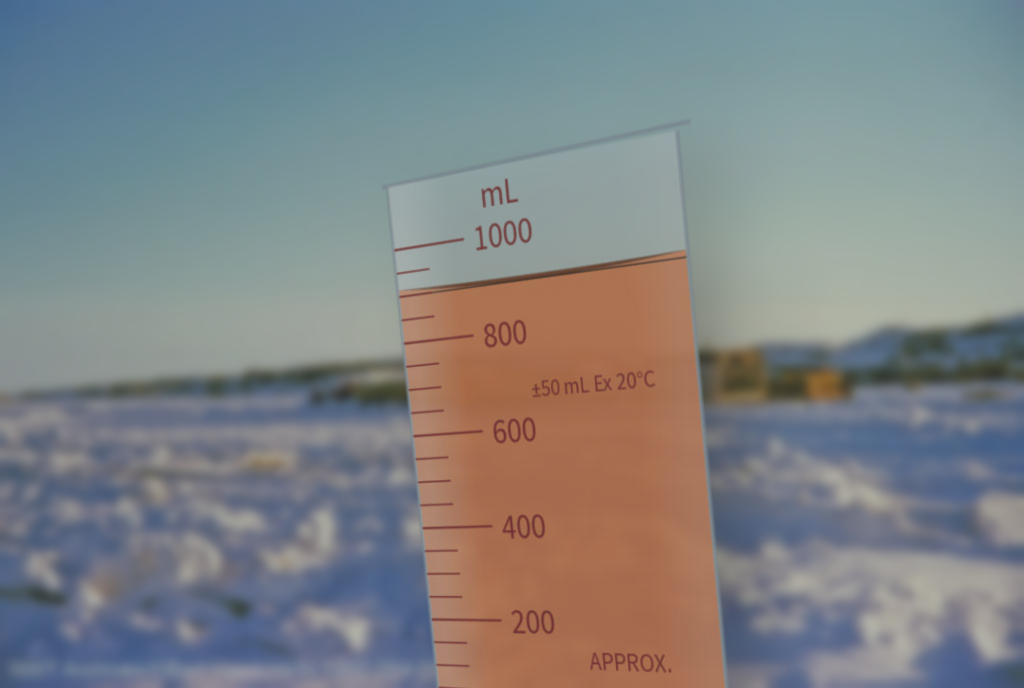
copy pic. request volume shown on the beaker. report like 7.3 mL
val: 900 mL
